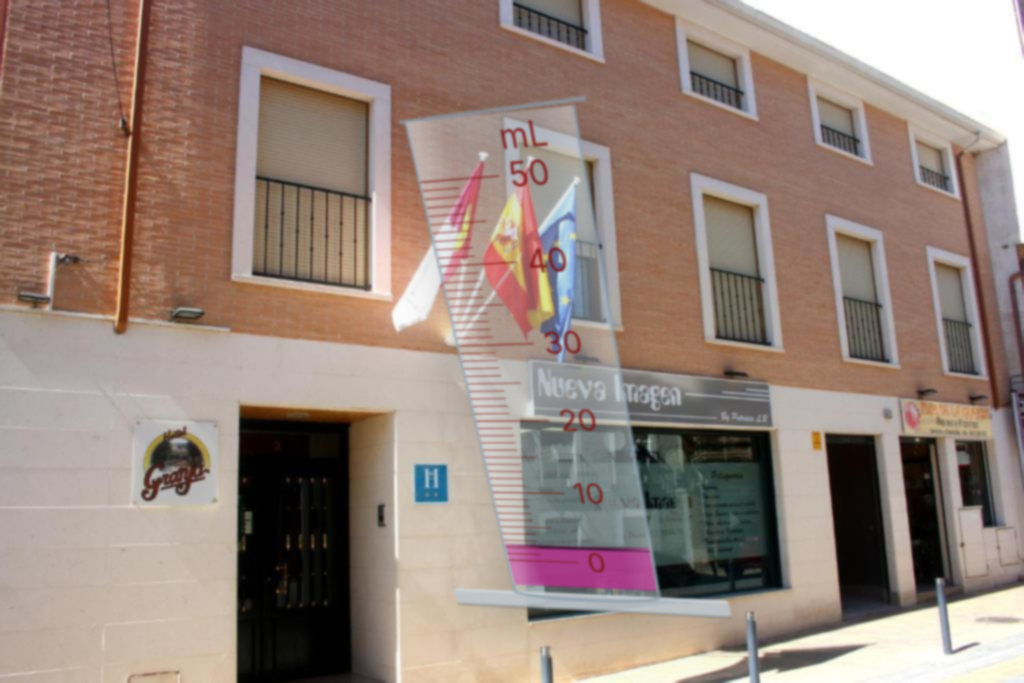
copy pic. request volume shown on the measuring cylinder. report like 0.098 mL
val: 2 mL
